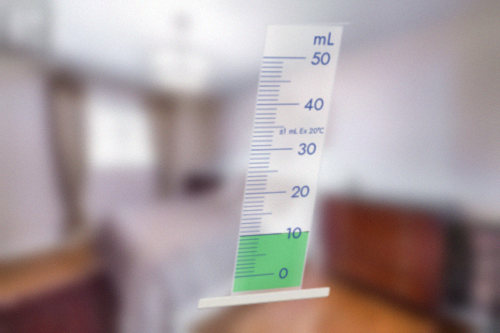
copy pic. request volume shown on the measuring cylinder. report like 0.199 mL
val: 10 mL
